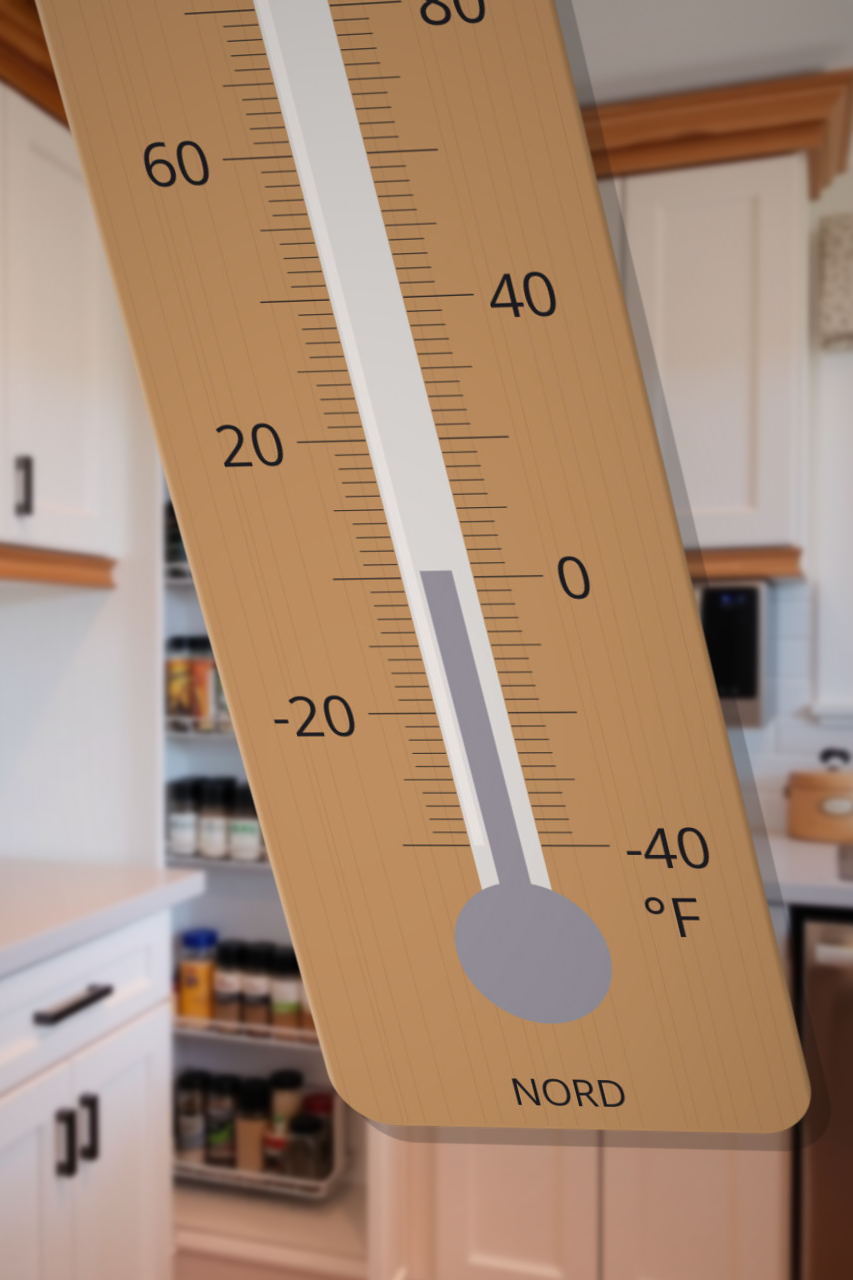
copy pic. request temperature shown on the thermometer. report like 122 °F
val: 1 °F
